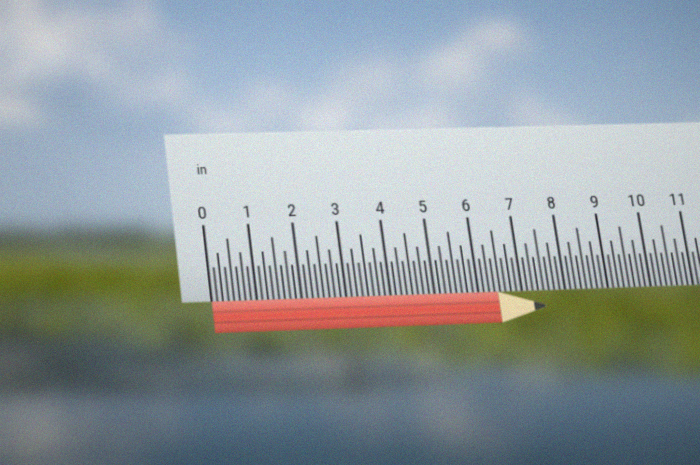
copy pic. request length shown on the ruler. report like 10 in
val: 7.5 in
